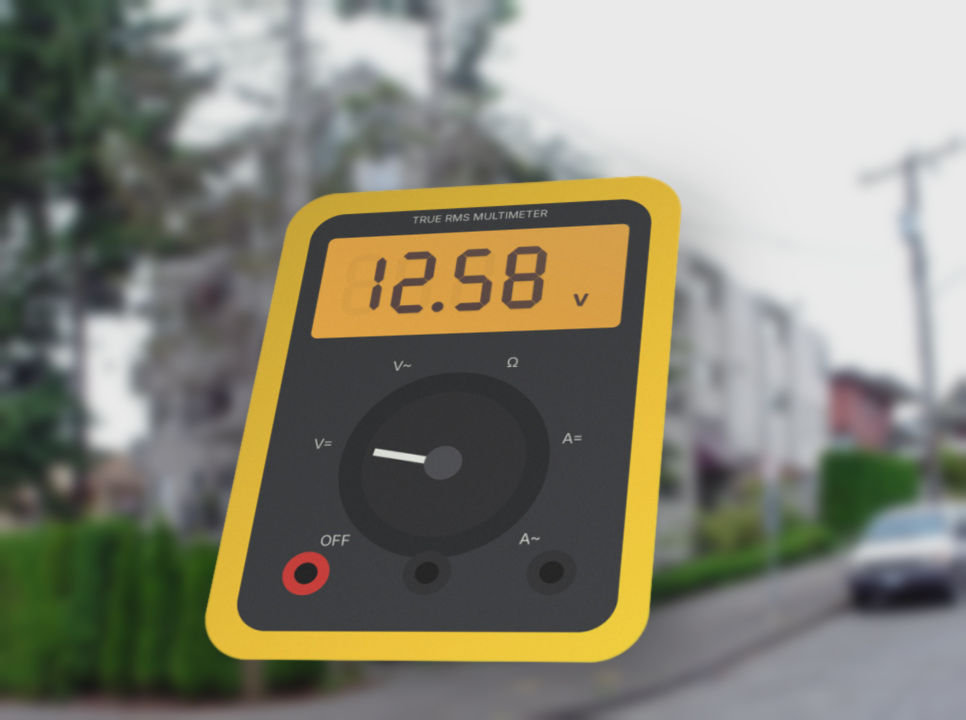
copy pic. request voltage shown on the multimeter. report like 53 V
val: 12.58 V
